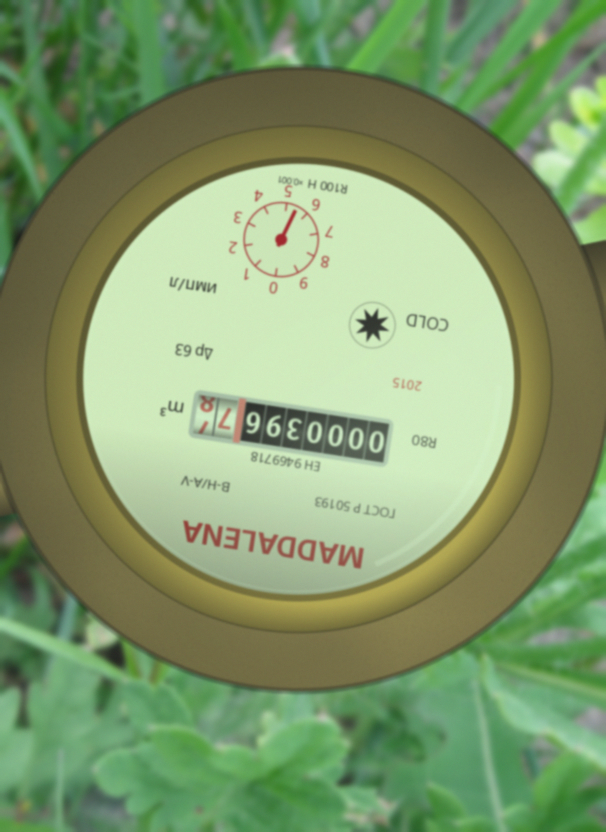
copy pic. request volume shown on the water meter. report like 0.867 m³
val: 396.775 m³
